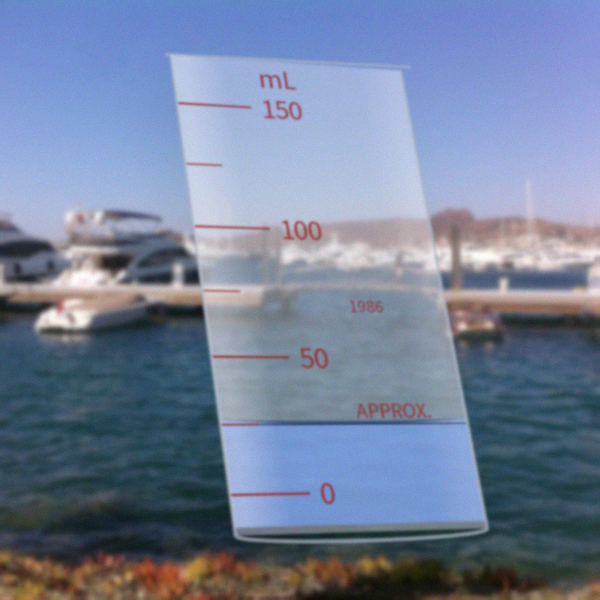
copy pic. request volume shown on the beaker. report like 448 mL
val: 25 mL
